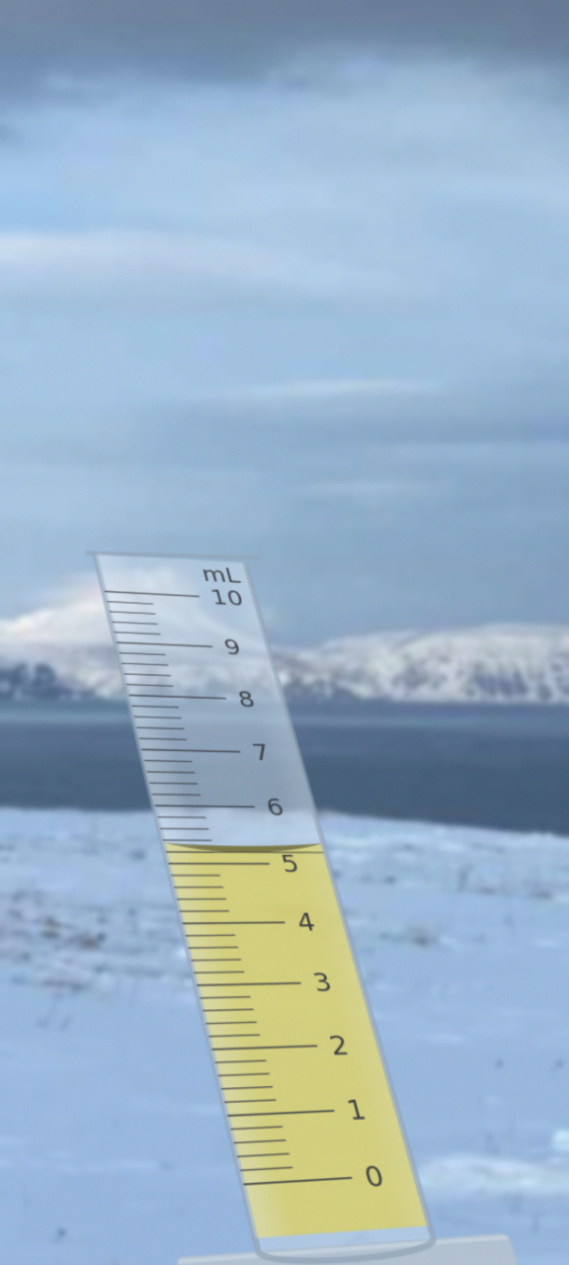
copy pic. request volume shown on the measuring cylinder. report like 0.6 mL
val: 5.2 mL
